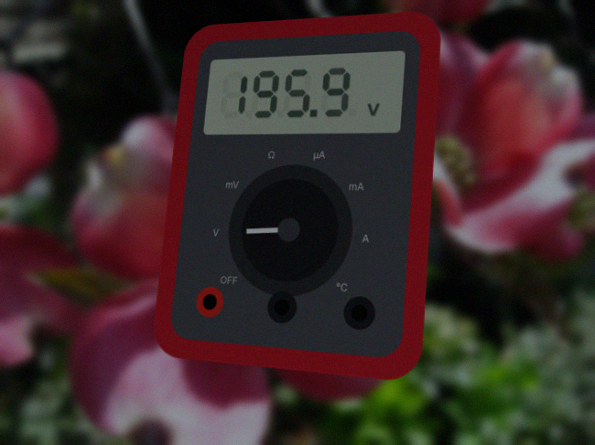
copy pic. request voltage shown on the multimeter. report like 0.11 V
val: 195.9 V
